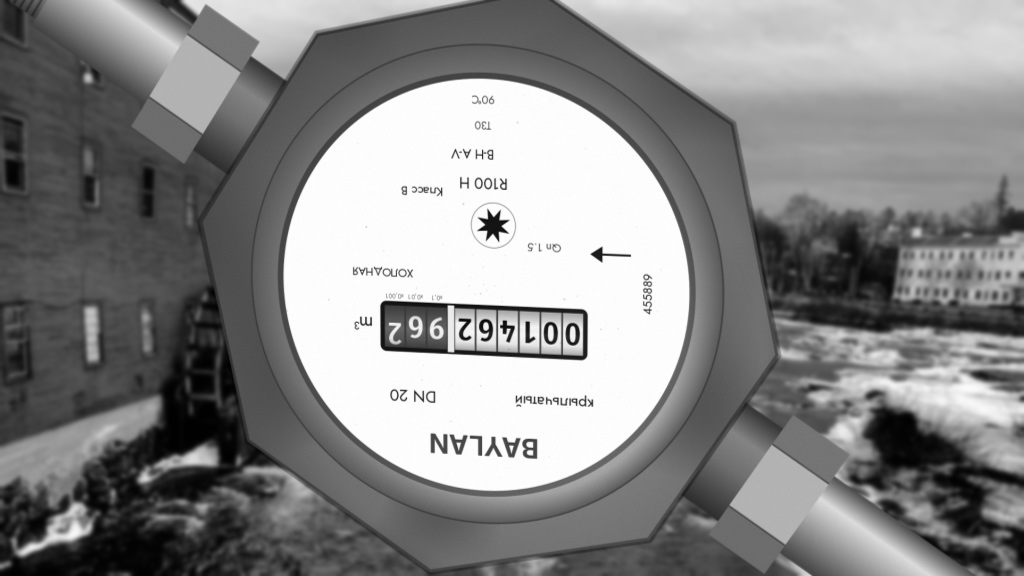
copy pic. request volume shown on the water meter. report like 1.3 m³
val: 1462.962 m³
